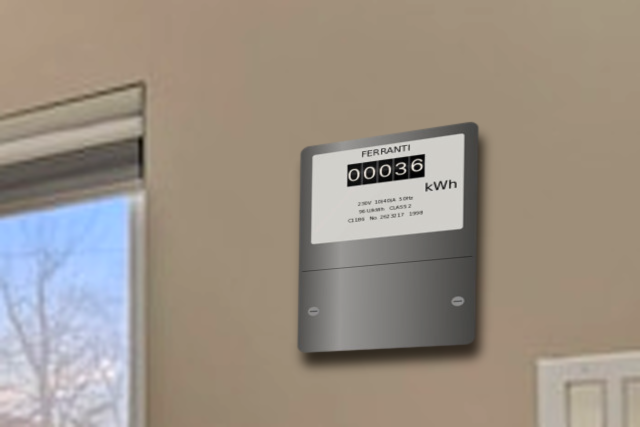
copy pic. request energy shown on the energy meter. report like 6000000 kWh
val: 36 kWh
